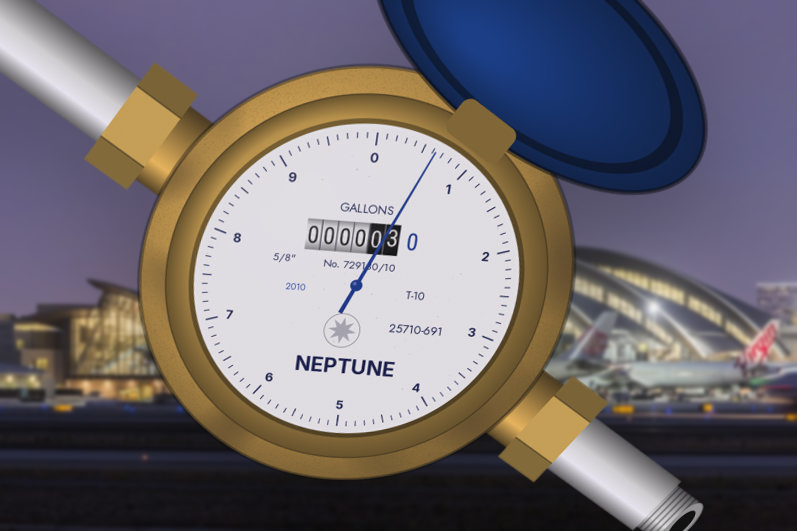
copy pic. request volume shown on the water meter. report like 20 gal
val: 30.6 gal
